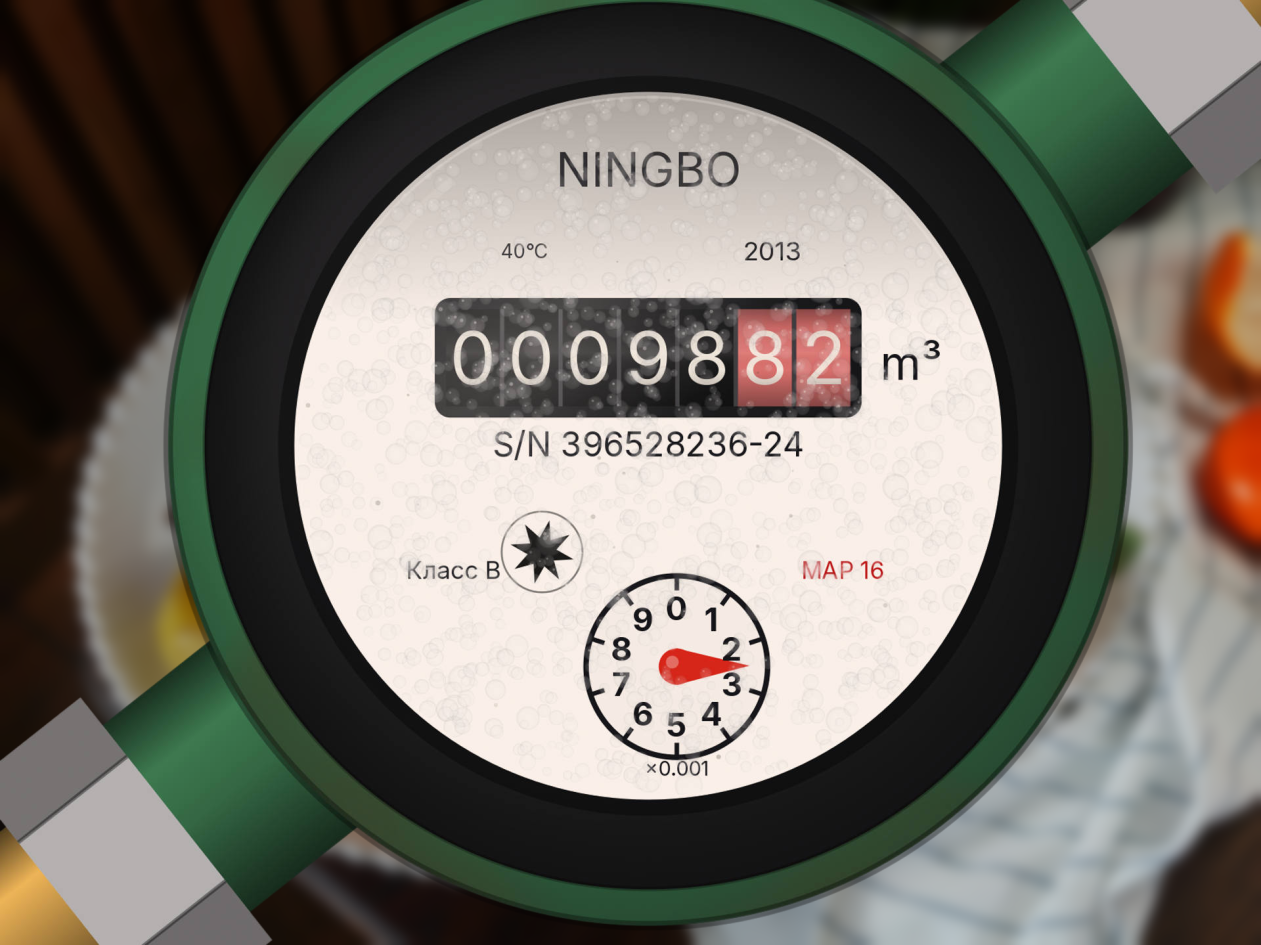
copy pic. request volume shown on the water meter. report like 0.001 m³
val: 98.822 m³
